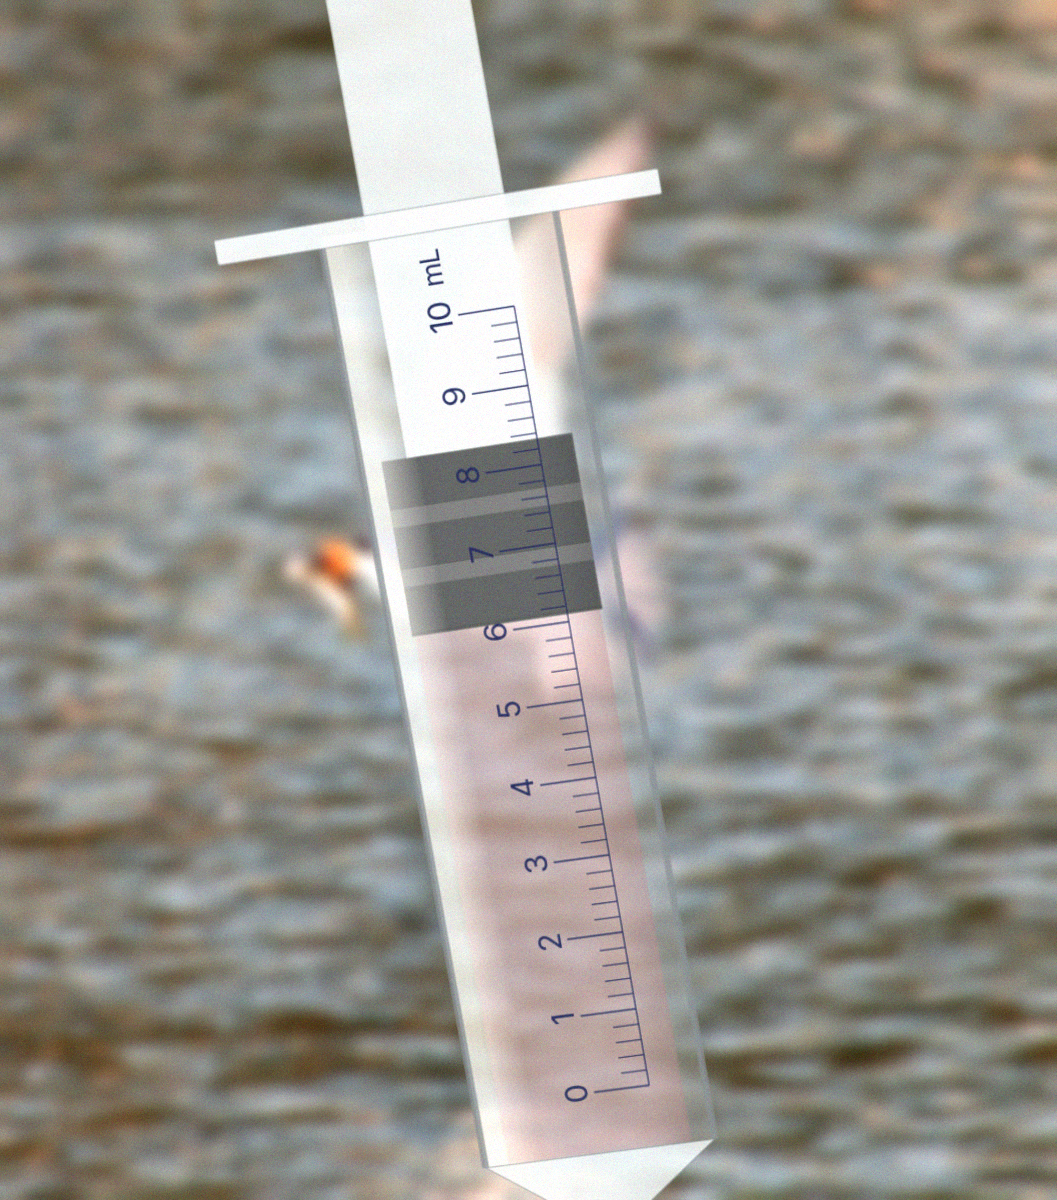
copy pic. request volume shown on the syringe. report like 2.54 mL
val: 6.1 mL
